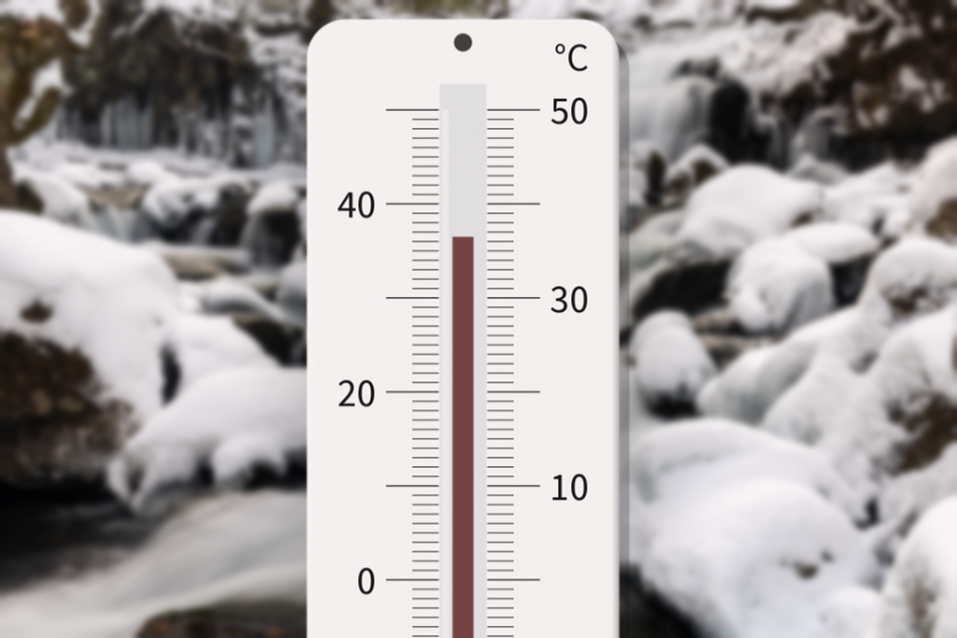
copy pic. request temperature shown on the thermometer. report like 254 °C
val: 36.5 °C
